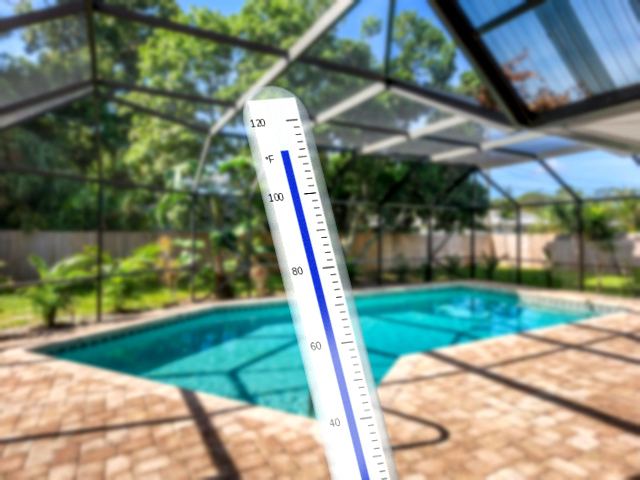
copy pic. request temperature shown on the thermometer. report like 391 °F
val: 112 °F
